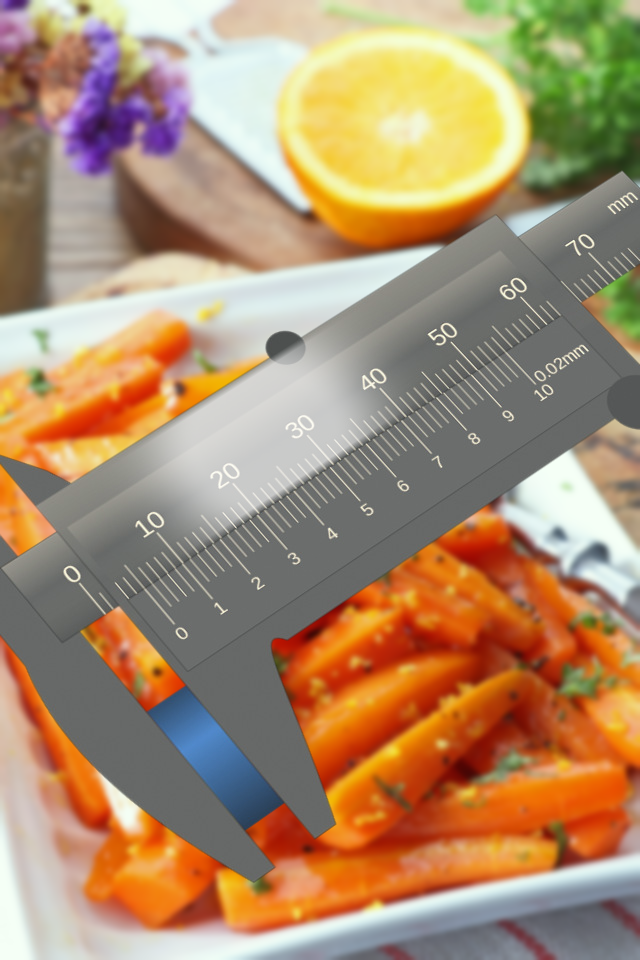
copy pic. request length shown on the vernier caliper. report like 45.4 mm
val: 5.0 mm
